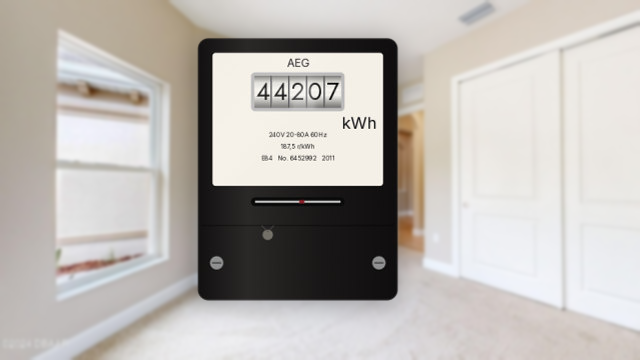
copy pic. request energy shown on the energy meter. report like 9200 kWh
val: 44207 kWh
